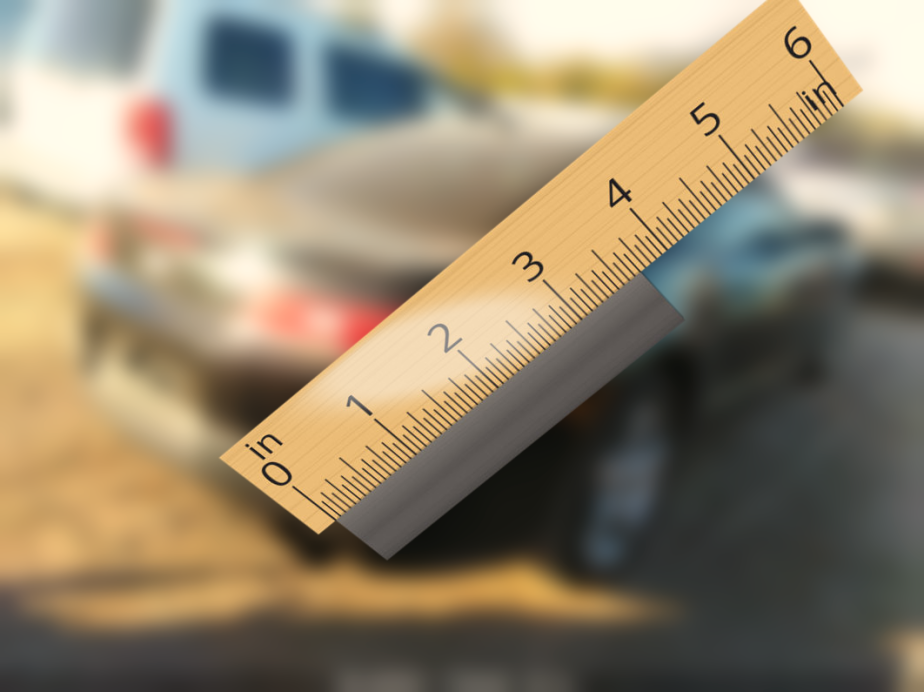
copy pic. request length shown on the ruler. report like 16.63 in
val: 3.6875 in
